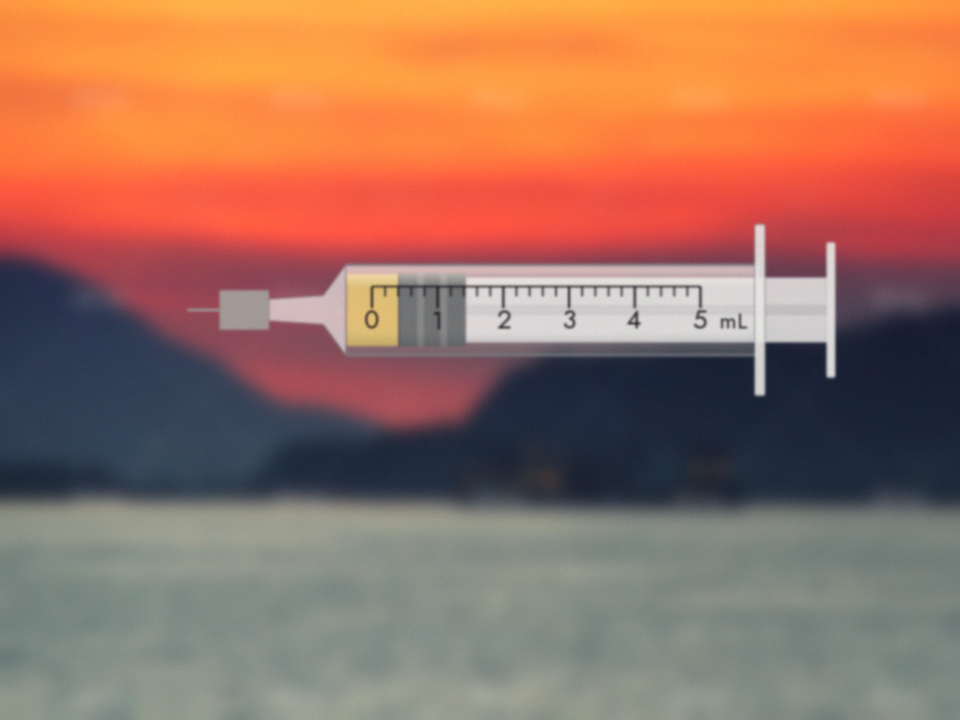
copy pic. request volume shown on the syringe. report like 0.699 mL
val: 0.4 mL
